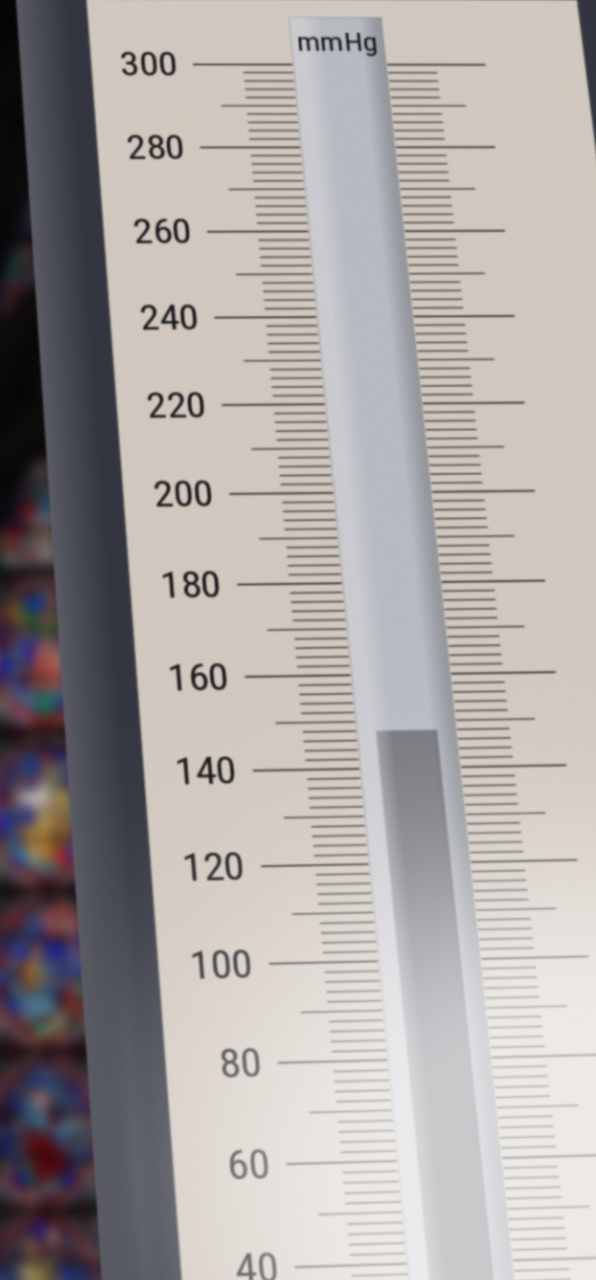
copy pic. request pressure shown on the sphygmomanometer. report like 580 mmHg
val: 148 mmHg
